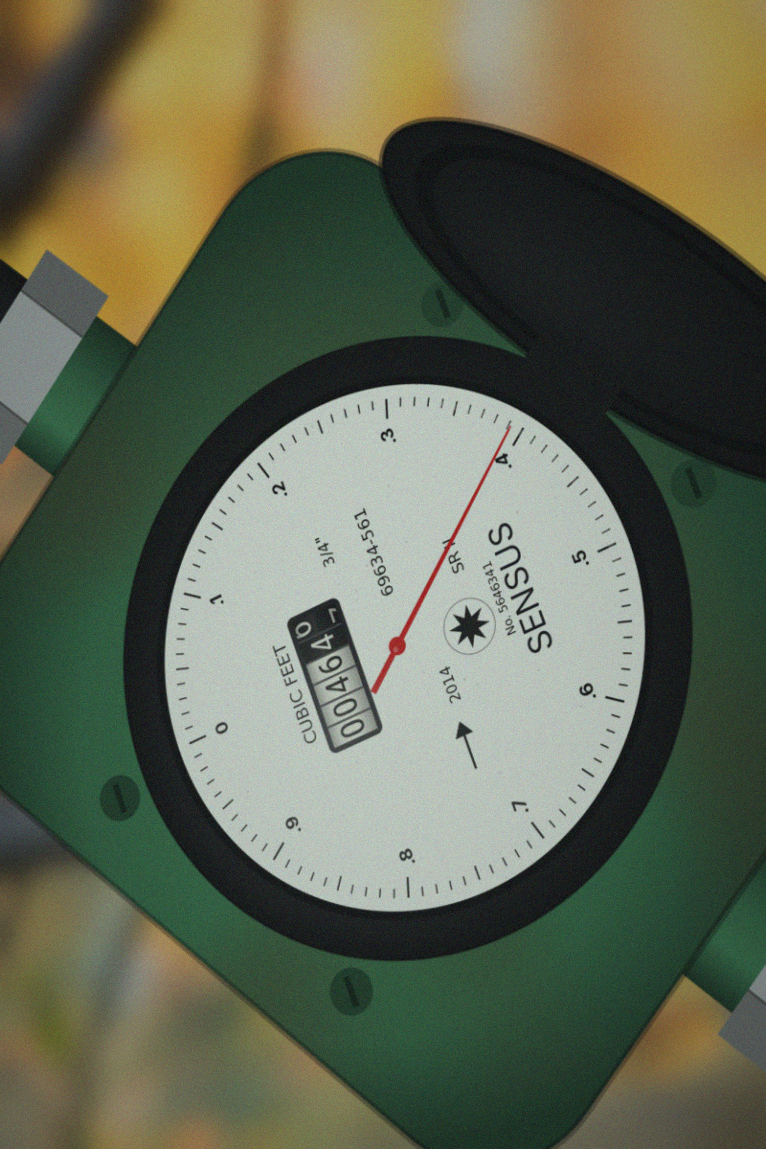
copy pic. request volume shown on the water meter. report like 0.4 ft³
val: 4646.39 ft³
